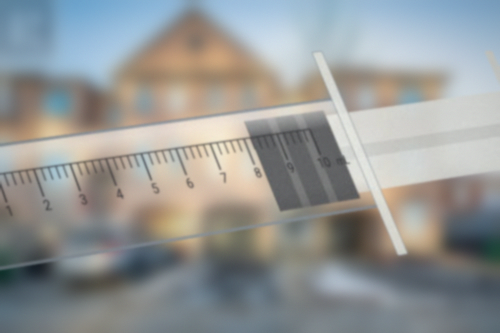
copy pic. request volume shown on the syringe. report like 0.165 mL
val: 8.2 mL
